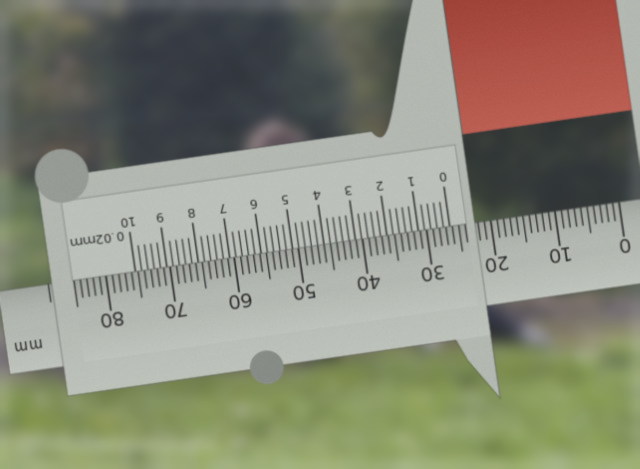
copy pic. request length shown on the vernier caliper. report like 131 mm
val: 26.4 mm
